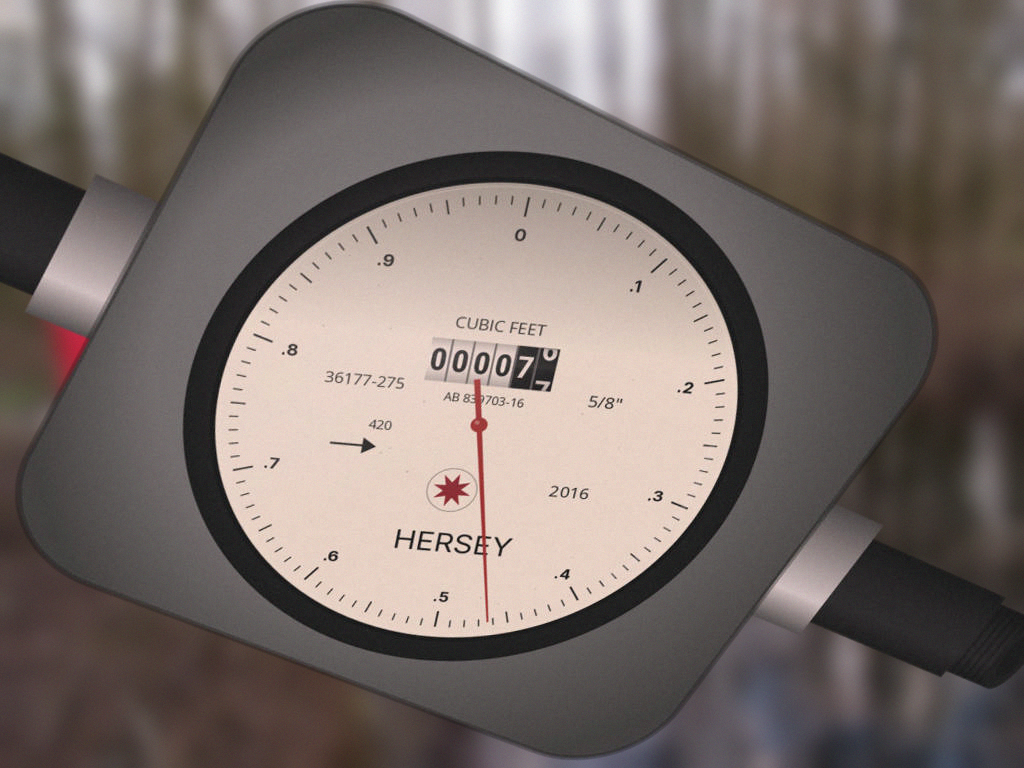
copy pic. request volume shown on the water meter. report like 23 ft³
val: 76.46 ft³
